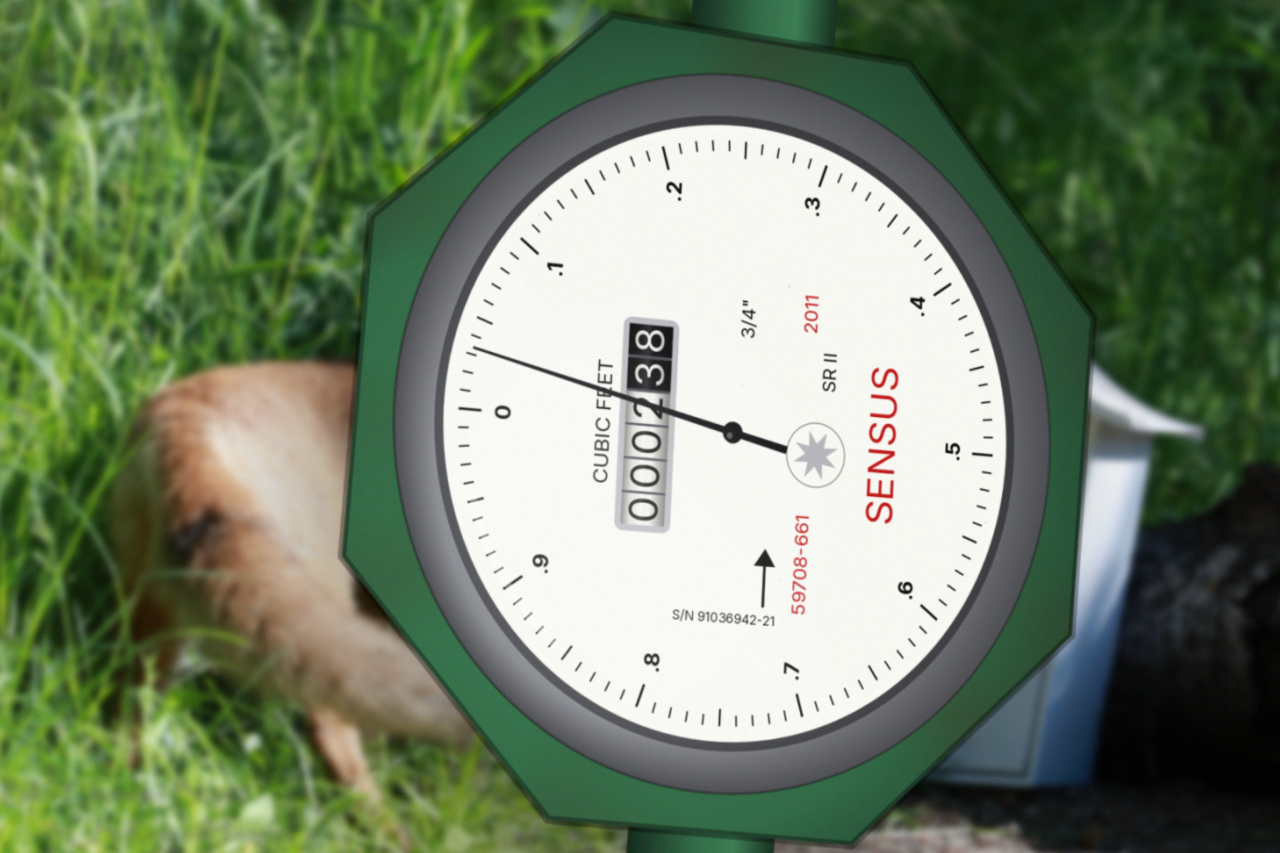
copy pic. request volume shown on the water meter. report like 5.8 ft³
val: 238.03 ft³
